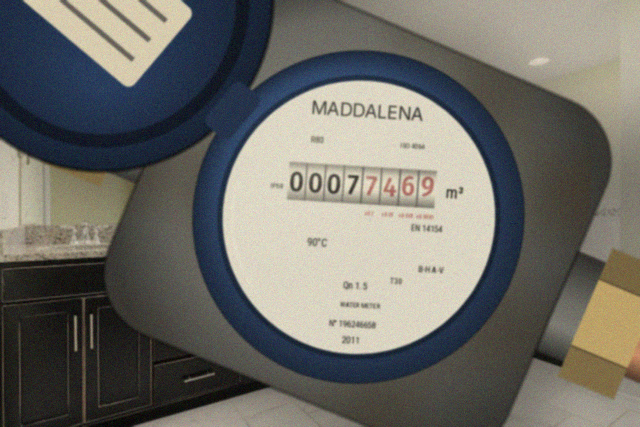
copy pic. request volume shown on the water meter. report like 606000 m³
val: 7.7469 m³
